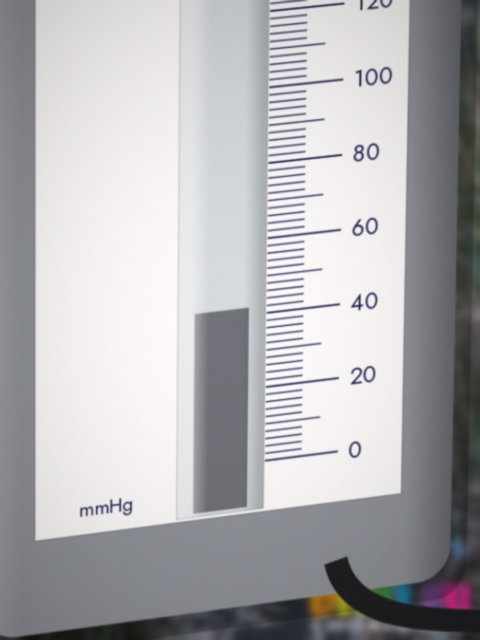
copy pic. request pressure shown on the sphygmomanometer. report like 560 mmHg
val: 42 mmHg
